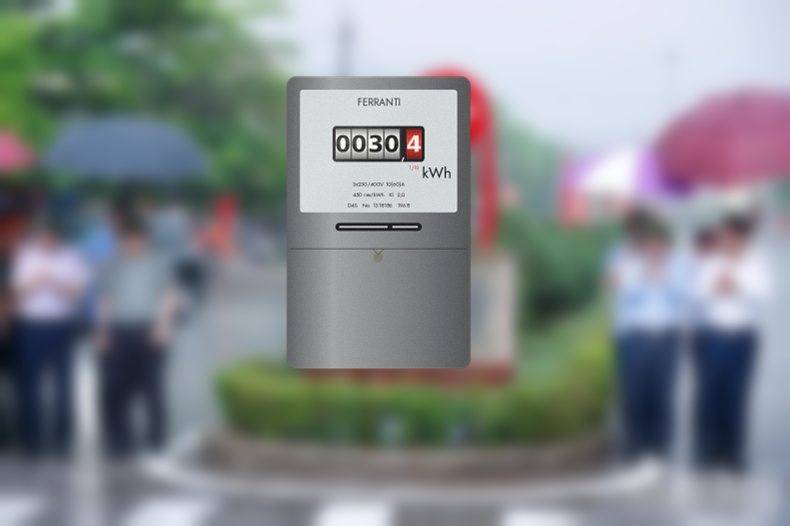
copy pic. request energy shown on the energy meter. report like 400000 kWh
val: 30.4 kWh
